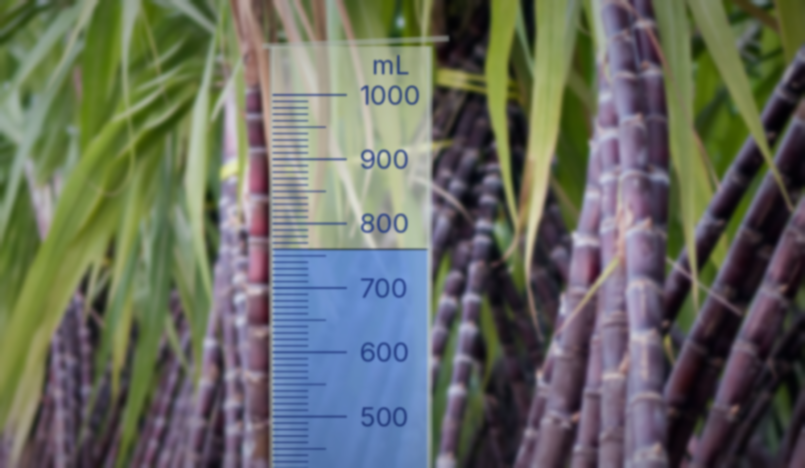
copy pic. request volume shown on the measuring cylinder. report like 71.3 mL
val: 760 mL
